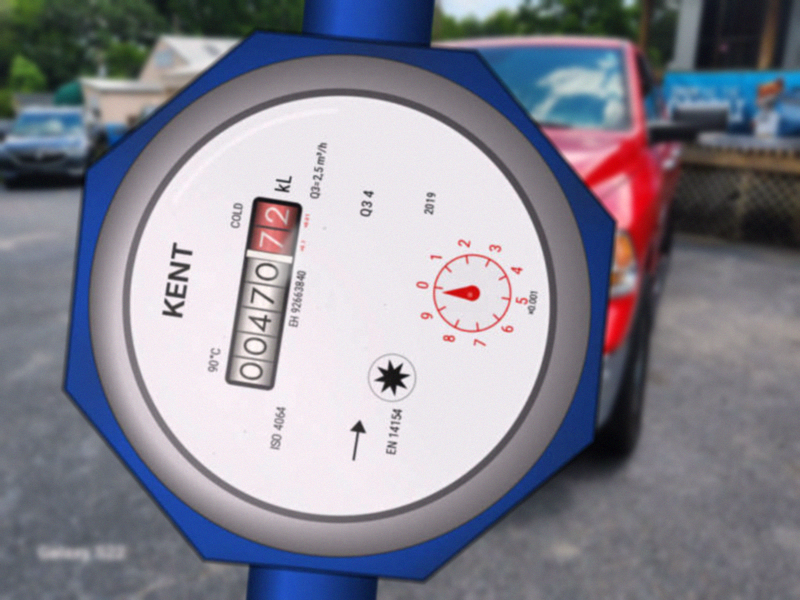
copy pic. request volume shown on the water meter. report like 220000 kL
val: 470.719 kL
